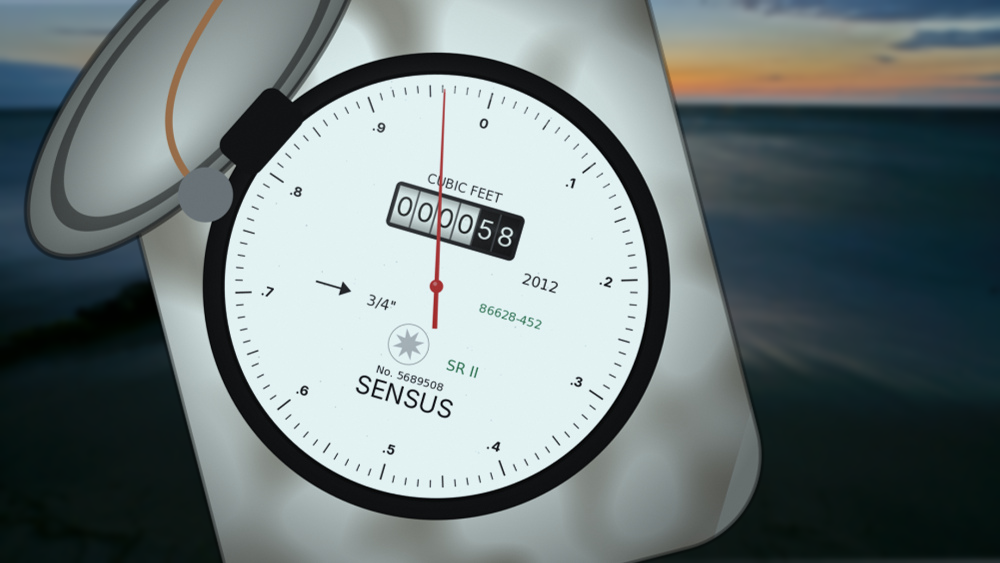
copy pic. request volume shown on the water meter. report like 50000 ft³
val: 57.96 ft³
